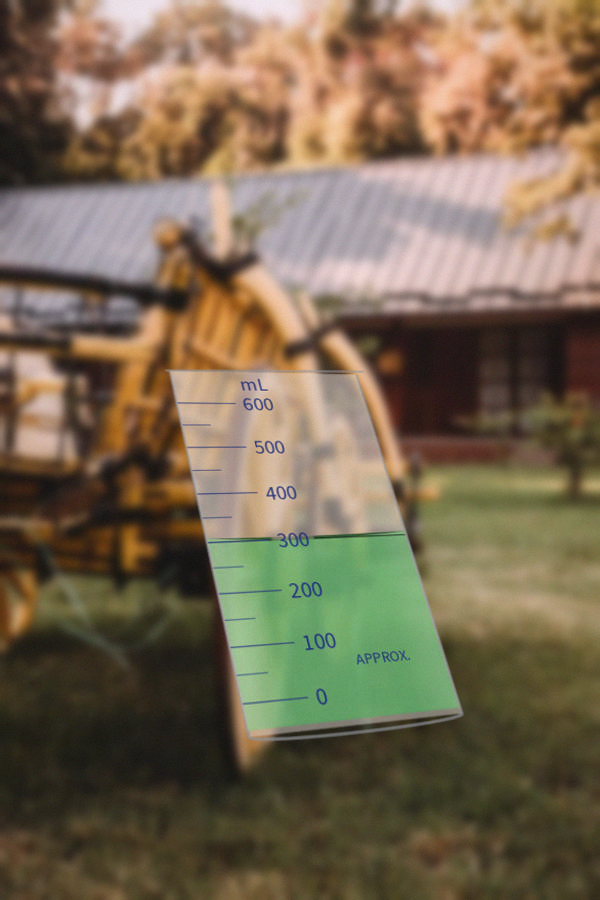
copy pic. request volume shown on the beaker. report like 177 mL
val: 300 mL
